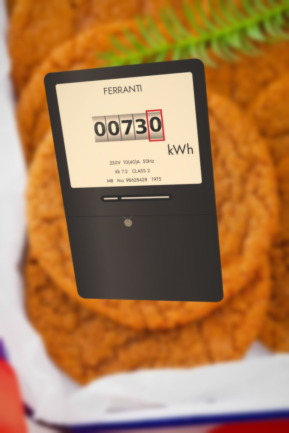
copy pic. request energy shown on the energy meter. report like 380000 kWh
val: 73.0 kWh
